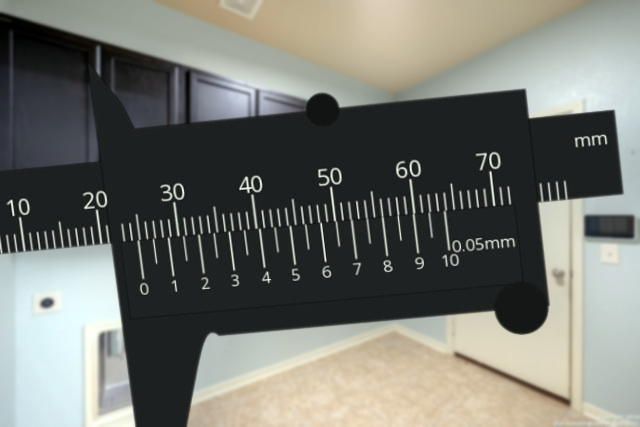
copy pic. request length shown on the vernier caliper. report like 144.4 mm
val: 24.8 mm
